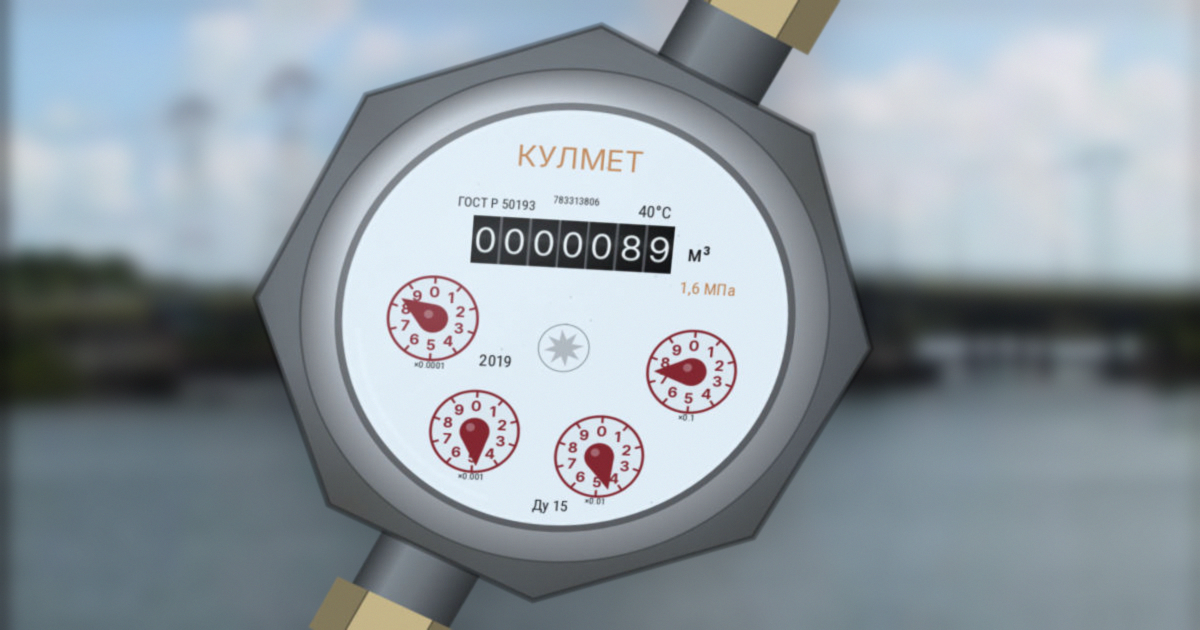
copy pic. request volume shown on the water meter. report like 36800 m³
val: 89.7448 m³
